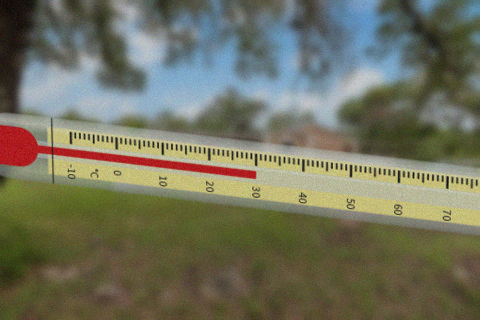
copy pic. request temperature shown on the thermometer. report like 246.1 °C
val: 30 °C
